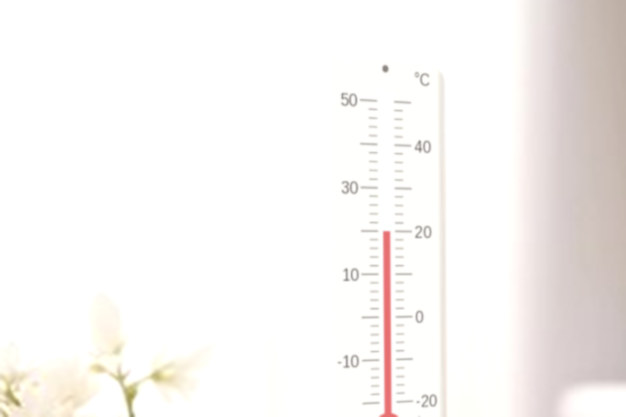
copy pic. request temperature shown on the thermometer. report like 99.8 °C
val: 20 °C
